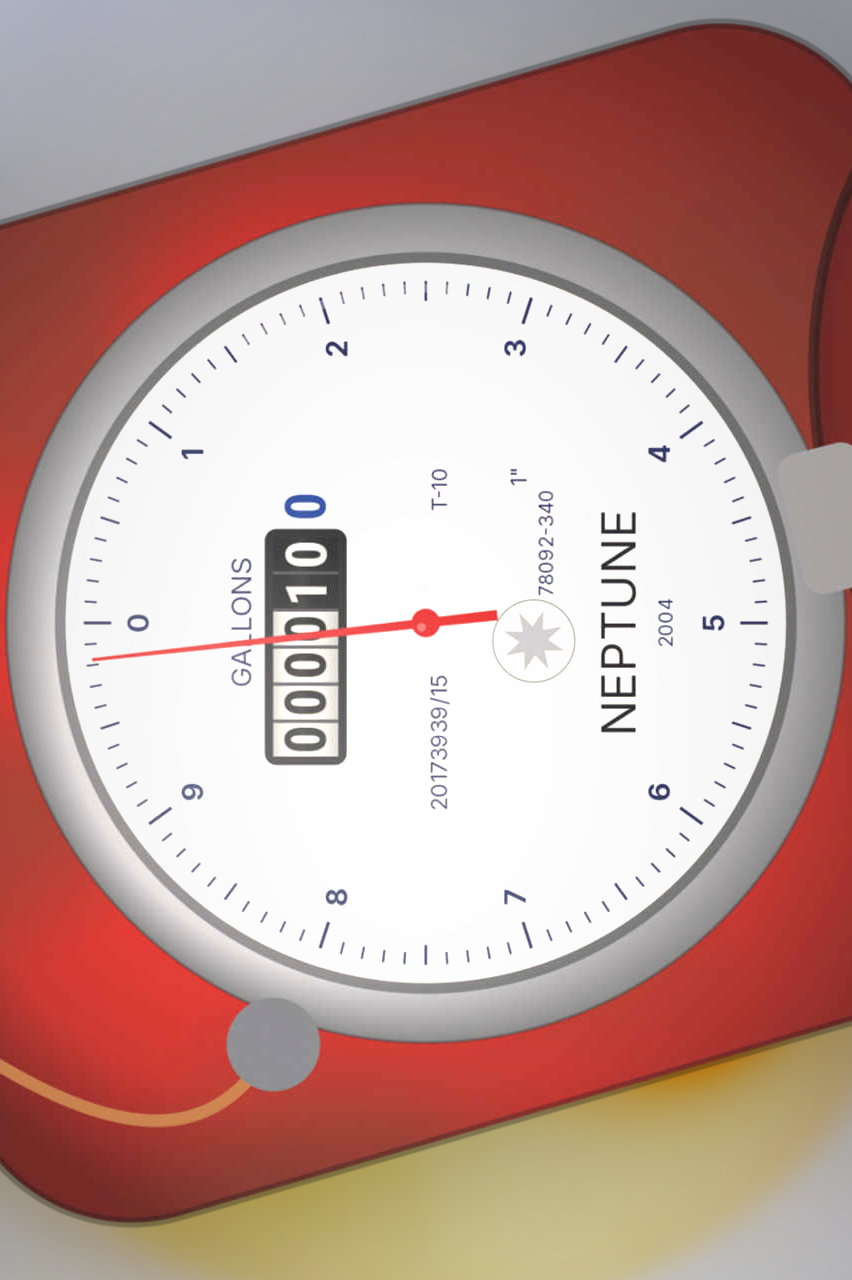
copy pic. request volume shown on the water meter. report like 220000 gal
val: 99.8 gal
